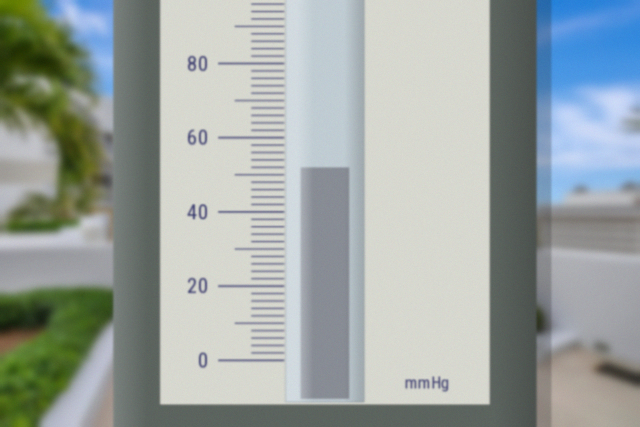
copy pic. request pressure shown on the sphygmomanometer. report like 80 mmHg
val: 52 mmHg
